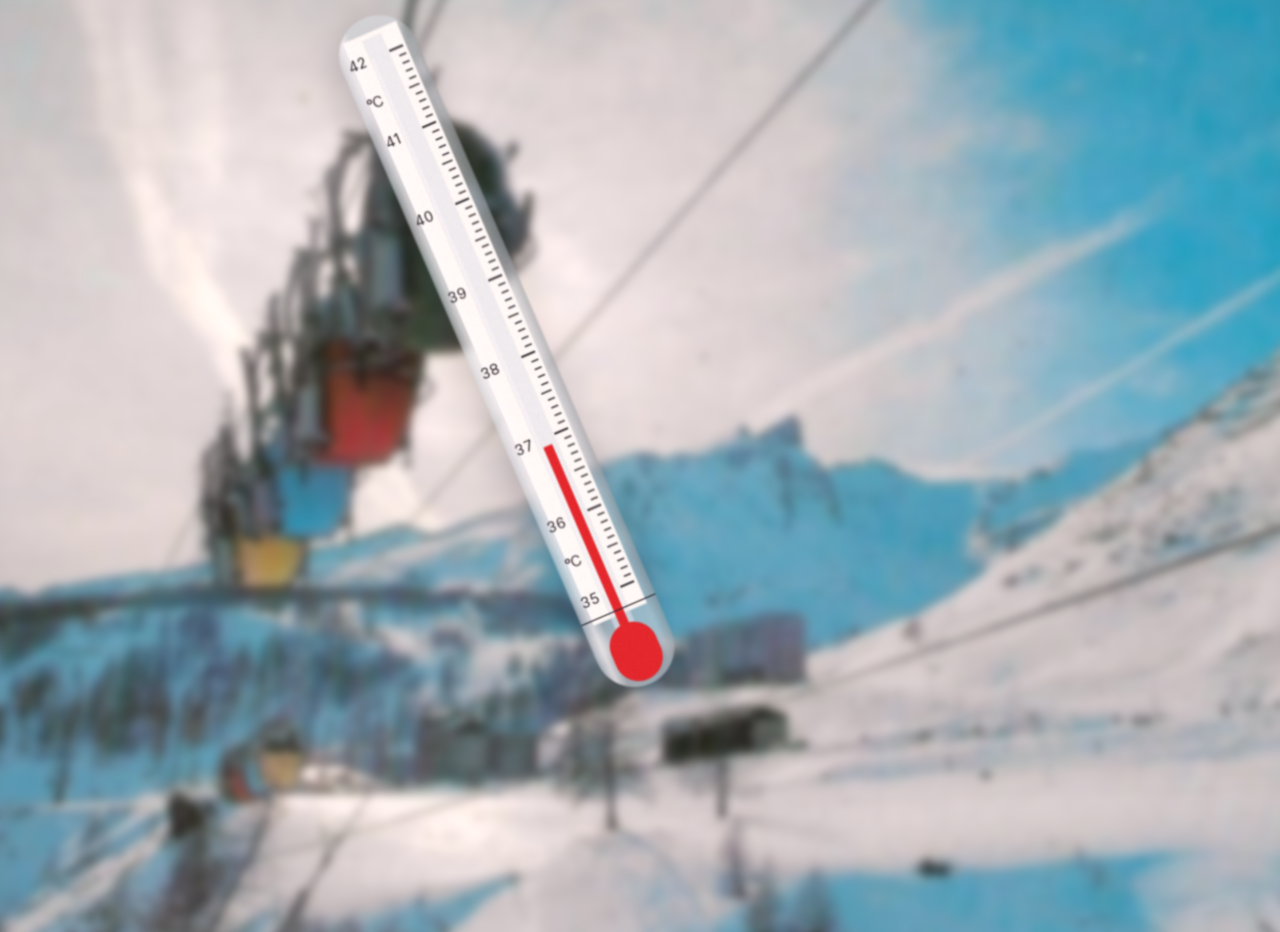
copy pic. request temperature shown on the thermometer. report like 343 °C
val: 36.9 °C
